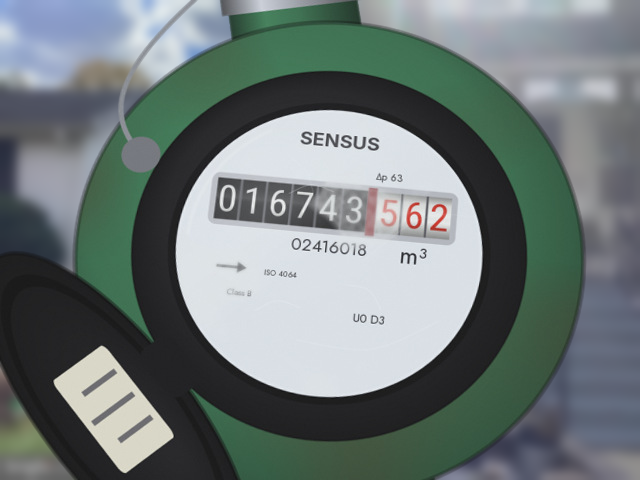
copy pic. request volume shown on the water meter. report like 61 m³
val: 16743.562 m³
